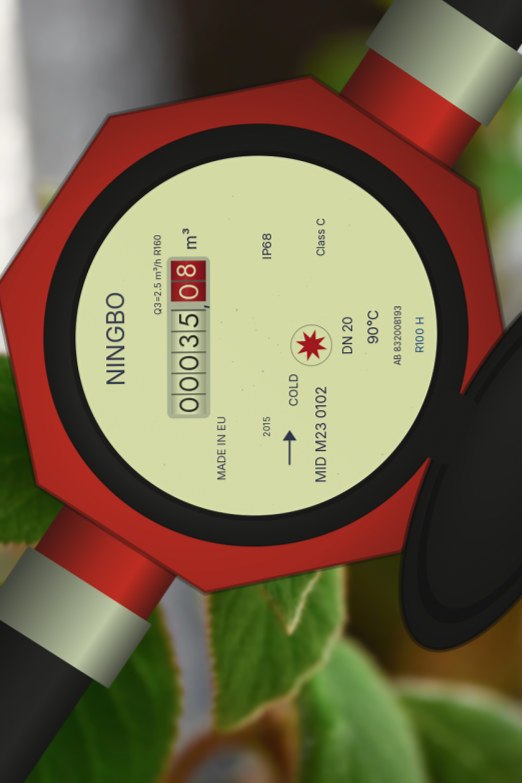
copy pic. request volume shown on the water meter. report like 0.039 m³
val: 35.08 m³
